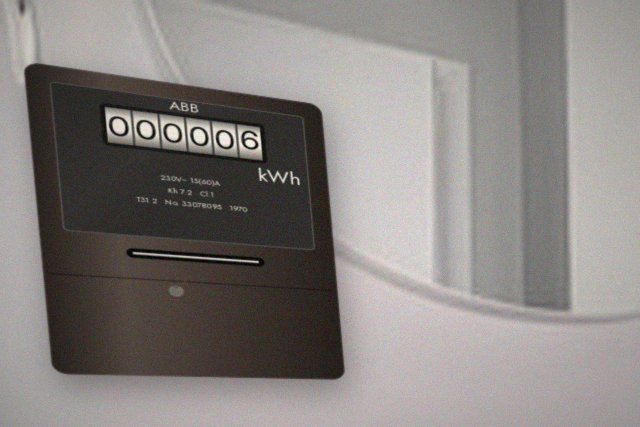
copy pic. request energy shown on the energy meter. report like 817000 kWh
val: 6 kWh
